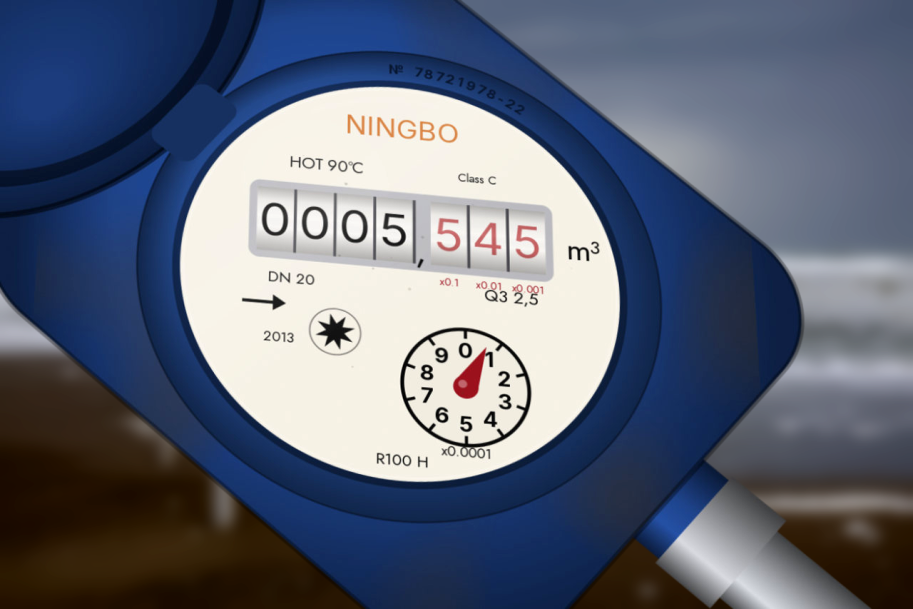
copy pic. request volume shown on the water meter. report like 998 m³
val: 5.5450 m³
